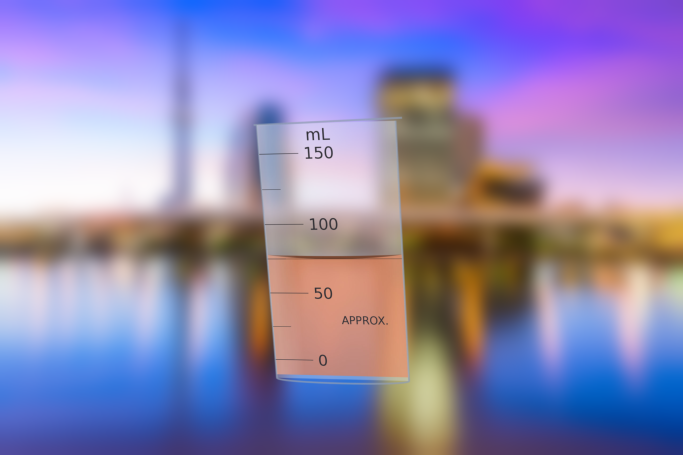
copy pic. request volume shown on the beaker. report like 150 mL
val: 75 mL
